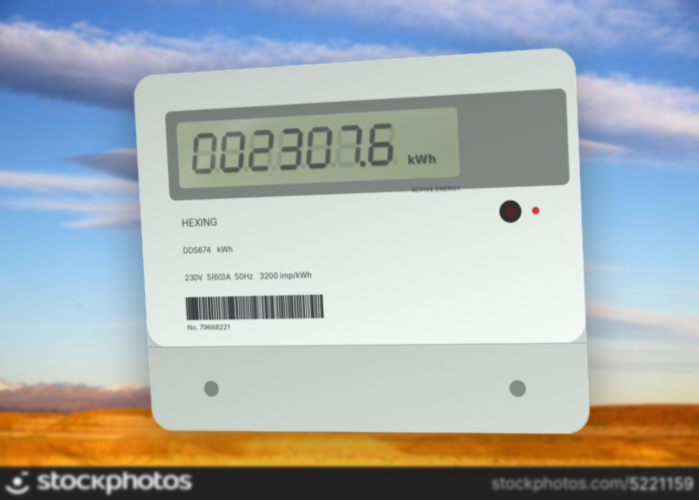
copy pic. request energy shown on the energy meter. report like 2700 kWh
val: 2307.6 kWh
